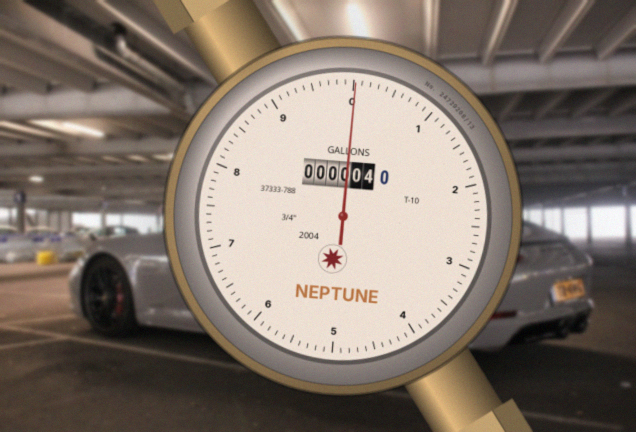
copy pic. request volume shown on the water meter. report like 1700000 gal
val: 40.0 gal
